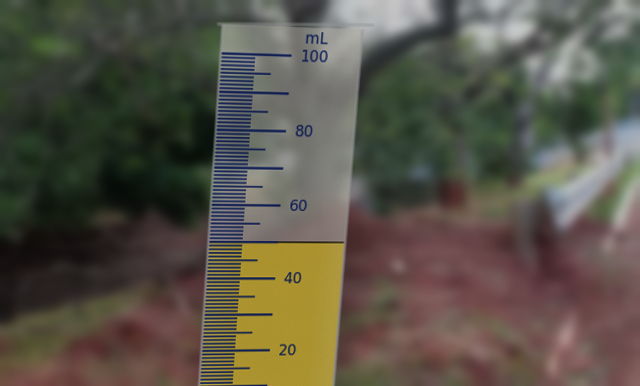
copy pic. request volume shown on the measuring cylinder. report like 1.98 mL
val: 50 mL
